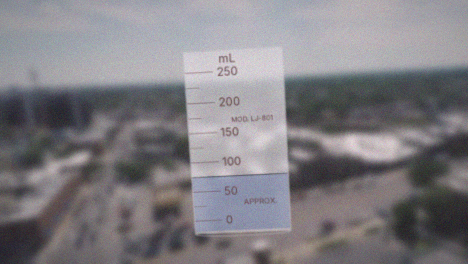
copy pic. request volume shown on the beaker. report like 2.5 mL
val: 75 mL
